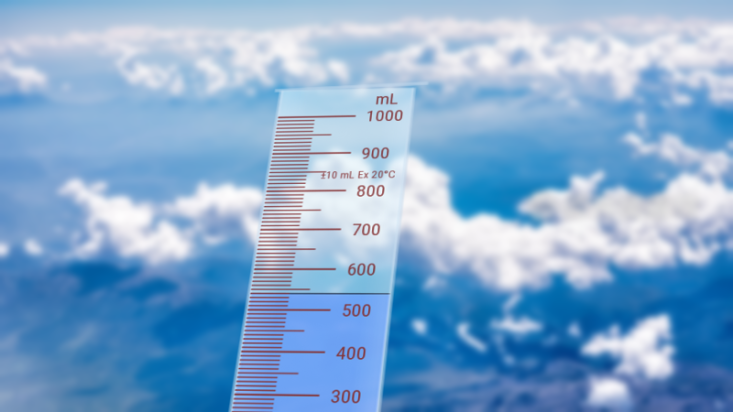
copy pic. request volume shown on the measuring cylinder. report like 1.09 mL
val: 540 mL
